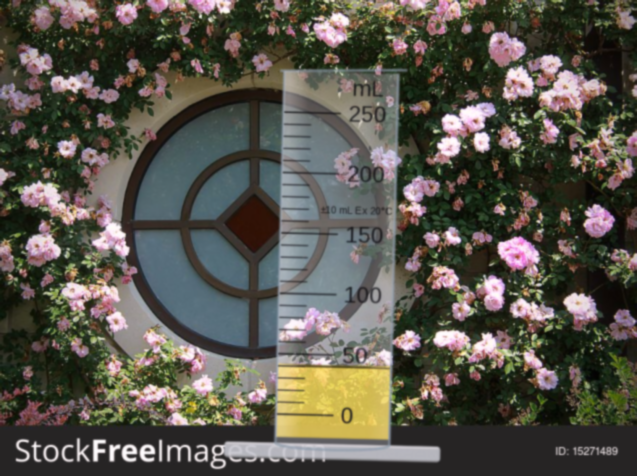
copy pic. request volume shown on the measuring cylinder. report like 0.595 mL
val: 40 mL
